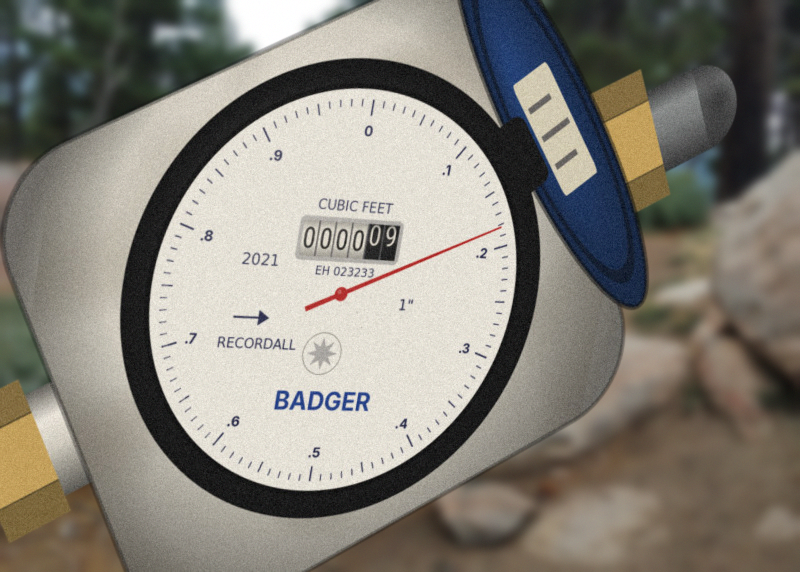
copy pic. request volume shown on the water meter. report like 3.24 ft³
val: 9.18 ft³
